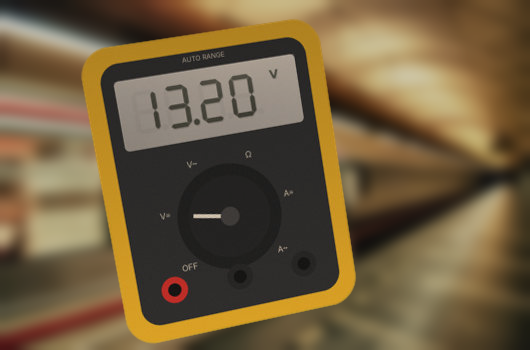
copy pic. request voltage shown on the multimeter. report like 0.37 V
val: 13.20 V
